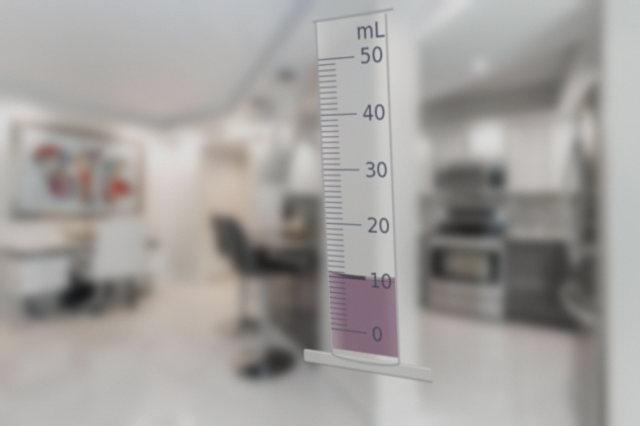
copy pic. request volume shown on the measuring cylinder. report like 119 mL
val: 10 mL
